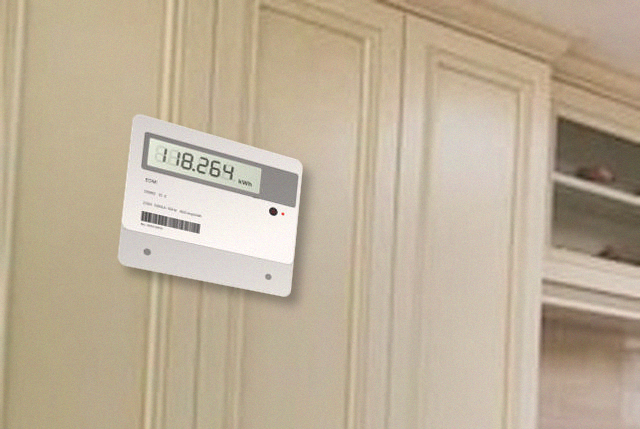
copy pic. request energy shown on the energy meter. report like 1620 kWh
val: 118.264 kWh
